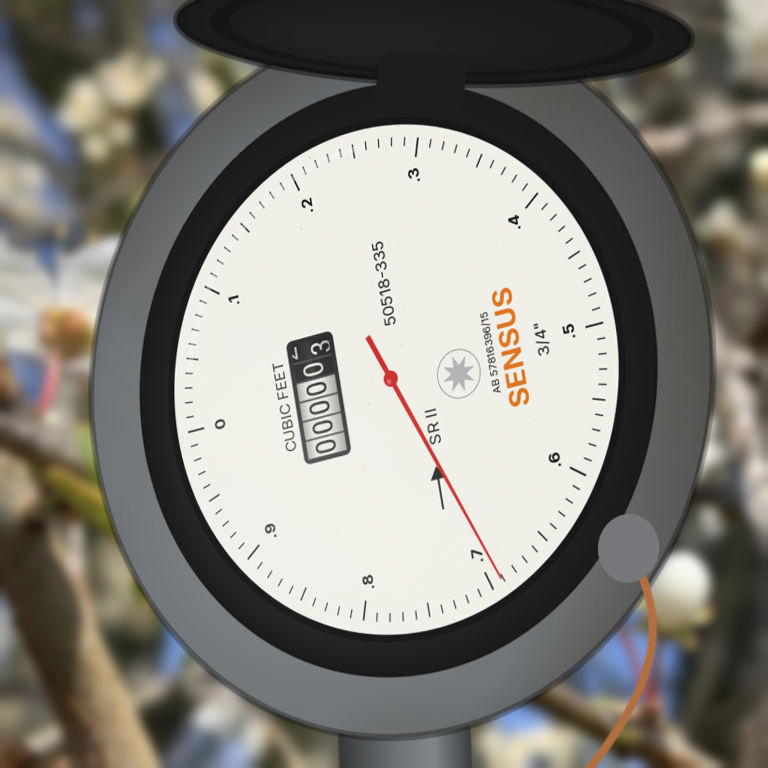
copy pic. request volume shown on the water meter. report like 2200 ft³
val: 2.69 ft³
